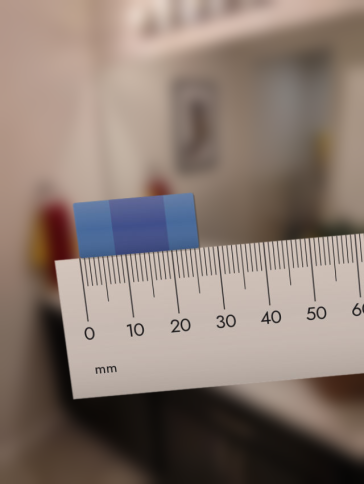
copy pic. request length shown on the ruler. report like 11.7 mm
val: 26 mm
